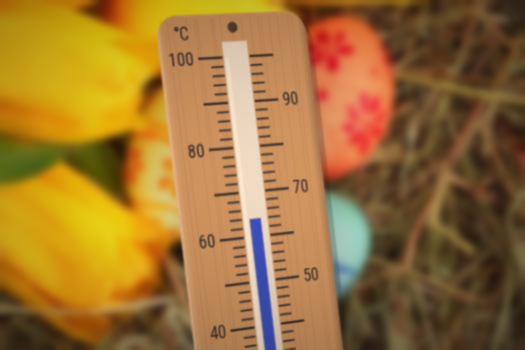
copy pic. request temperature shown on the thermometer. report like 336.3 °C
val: 64 °C
